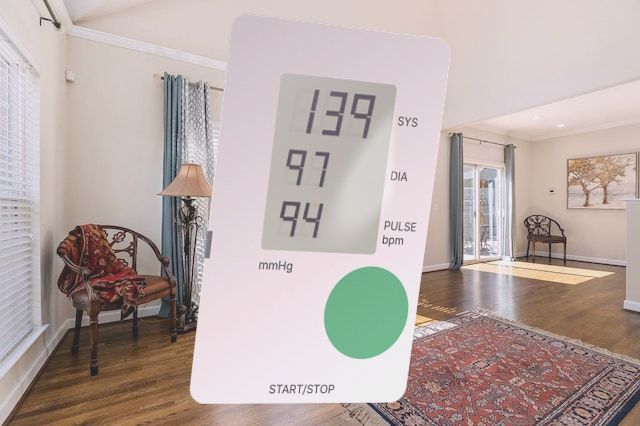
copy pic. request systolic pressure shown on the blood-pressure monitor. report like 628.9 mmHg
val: 139 mmHg
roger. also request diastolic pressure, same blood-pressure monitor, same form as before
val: 97 mmHg
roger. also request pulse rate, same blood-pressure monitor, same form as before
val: 94 bpm
